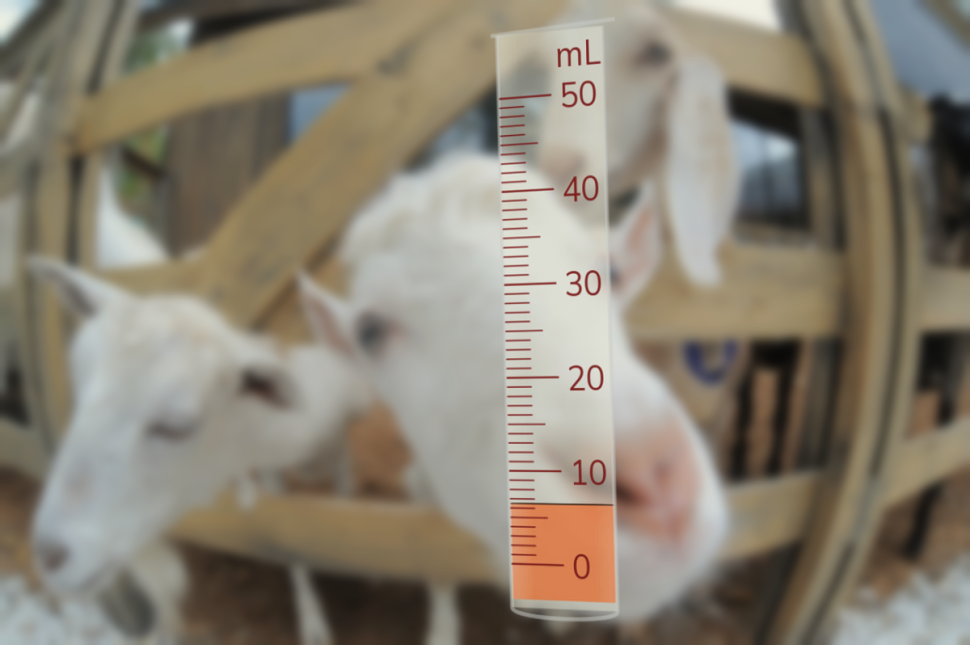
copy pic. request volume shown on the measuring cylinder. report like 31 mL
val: 6.5 mL
